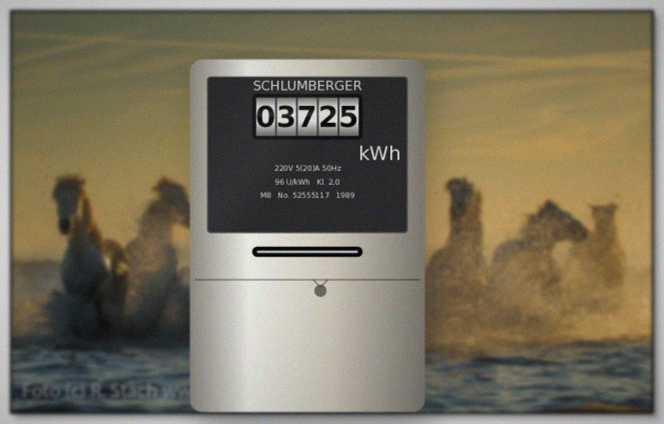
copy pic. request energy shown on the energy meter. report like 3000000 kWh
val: 3725 kWh
